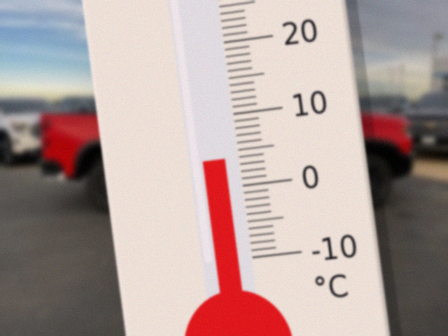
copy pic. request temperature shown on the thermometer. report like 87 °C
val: 4 °C
